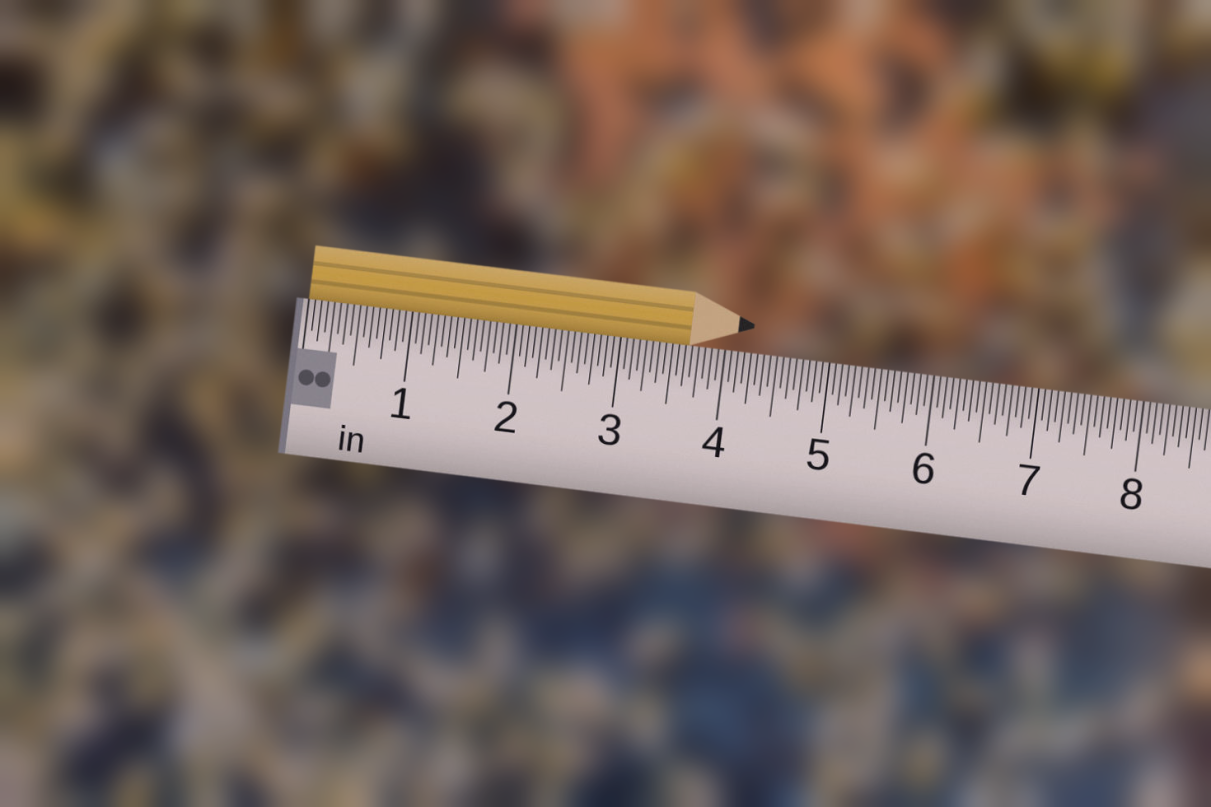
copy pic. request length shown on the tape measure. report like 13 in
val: 4.25 in
